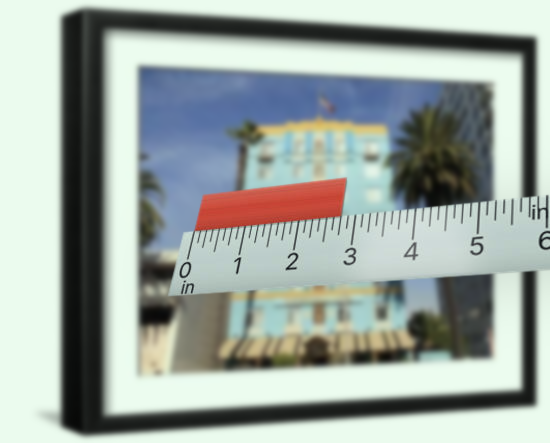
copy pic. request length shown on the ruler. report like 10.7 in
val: 2.75 in
